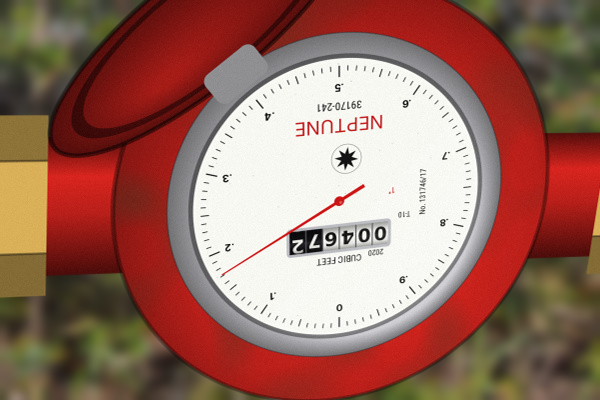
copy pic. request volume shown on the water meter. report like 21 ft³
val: 4672.17 ft³
